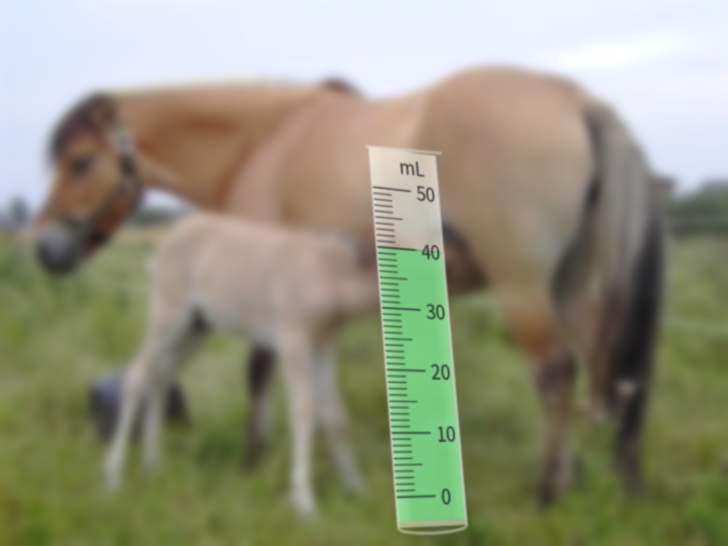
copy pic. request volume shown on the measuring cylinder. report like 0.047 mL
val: 40 mL
